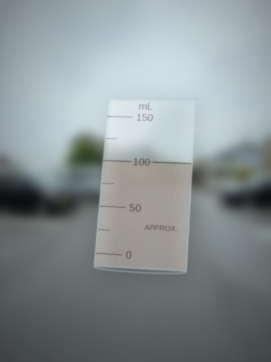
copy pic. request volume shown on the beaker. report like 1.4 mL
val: 100 mL
